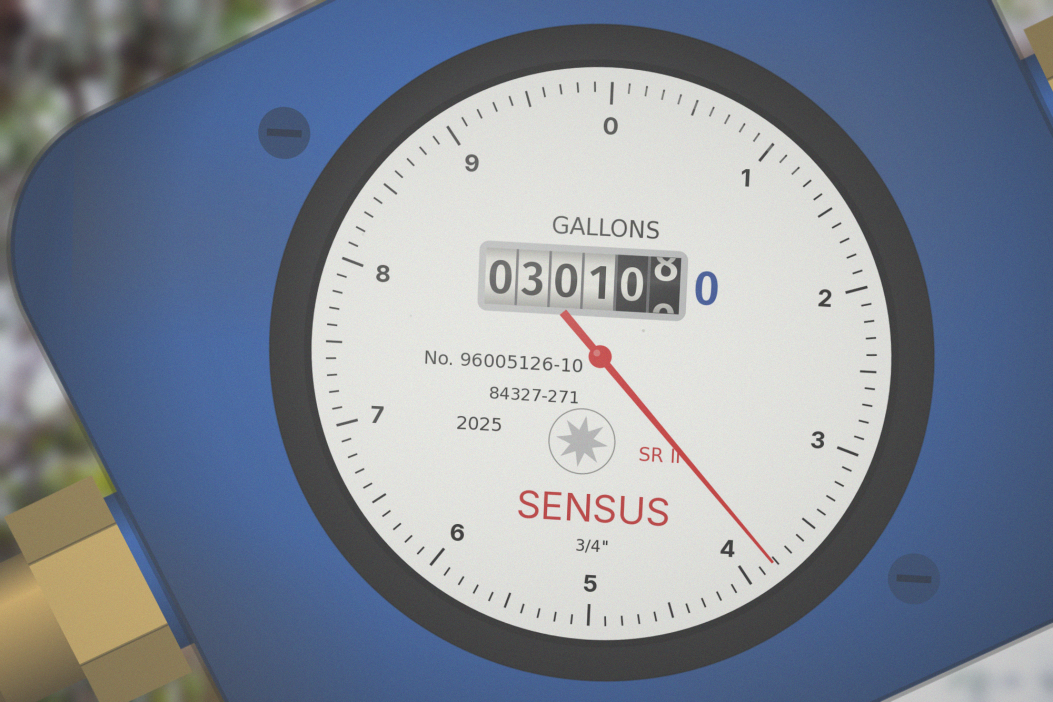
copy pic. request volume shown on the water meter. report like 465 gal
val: 301083.8 gal
